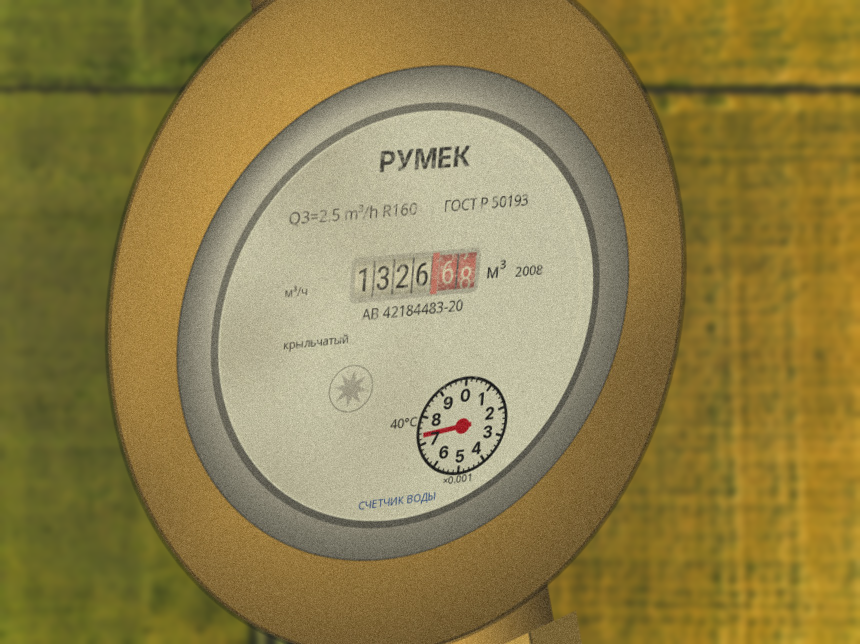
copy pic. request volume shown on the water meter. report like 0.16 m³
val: 1326.677 m³
